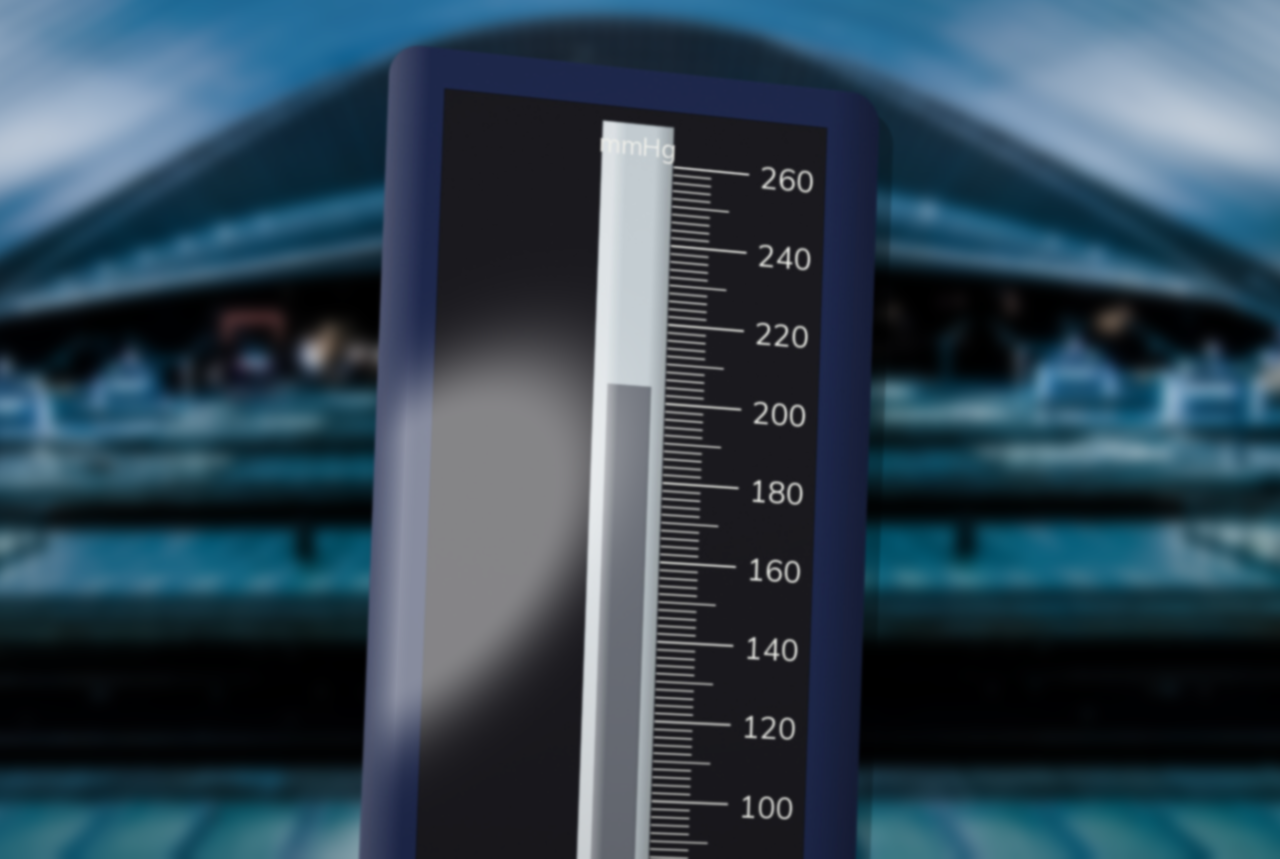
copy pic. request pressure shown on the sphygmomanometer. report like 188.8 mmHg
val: 204 mmHg
